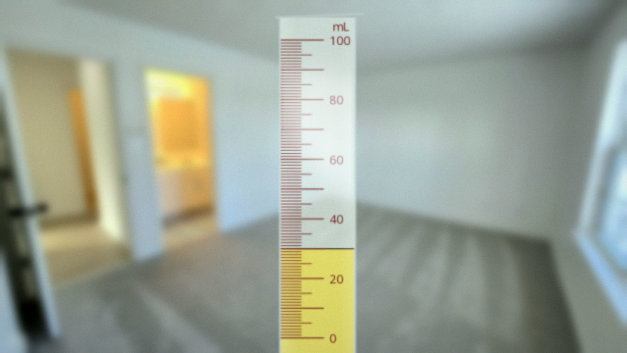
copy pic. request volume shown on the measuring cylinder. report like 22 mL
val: 30 mL
